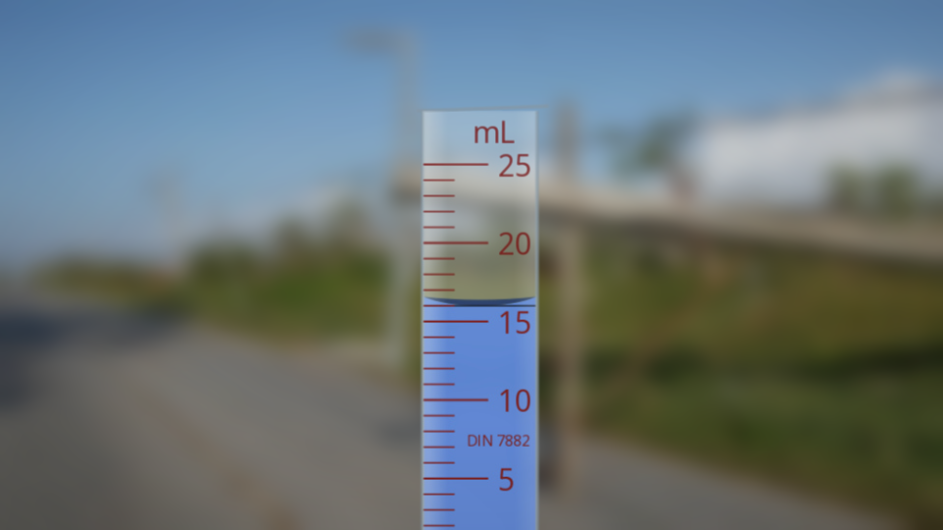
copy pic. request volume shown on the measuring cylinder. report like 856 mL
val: 16 mL
